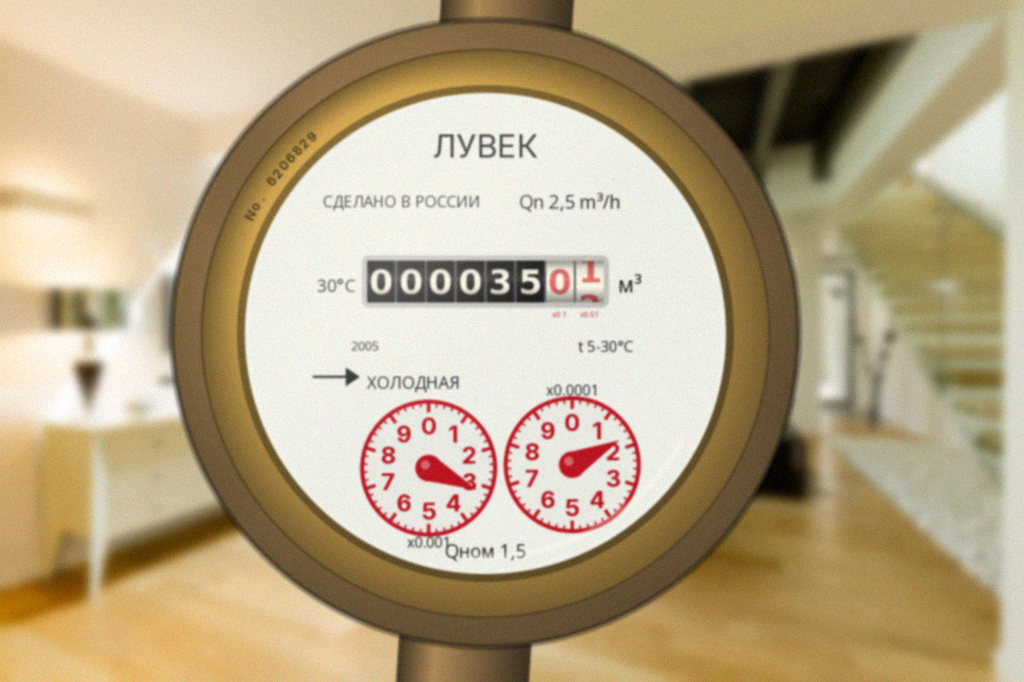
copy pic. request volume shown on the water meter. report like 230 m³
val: 35.0131 m³
